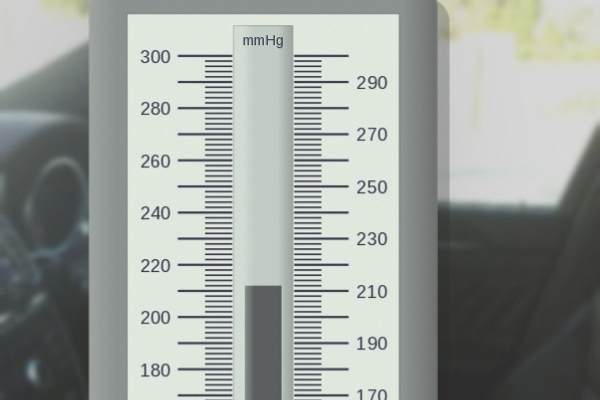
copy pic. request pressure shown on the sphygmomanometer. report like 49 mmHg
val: 212 mmHg
